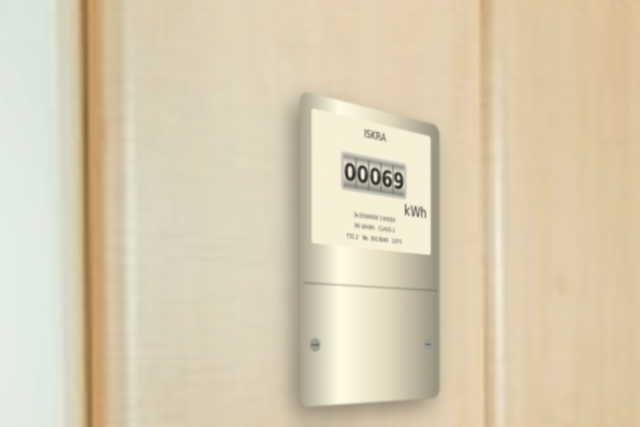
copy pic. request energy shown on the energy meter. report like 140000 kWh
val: 69 kWh
